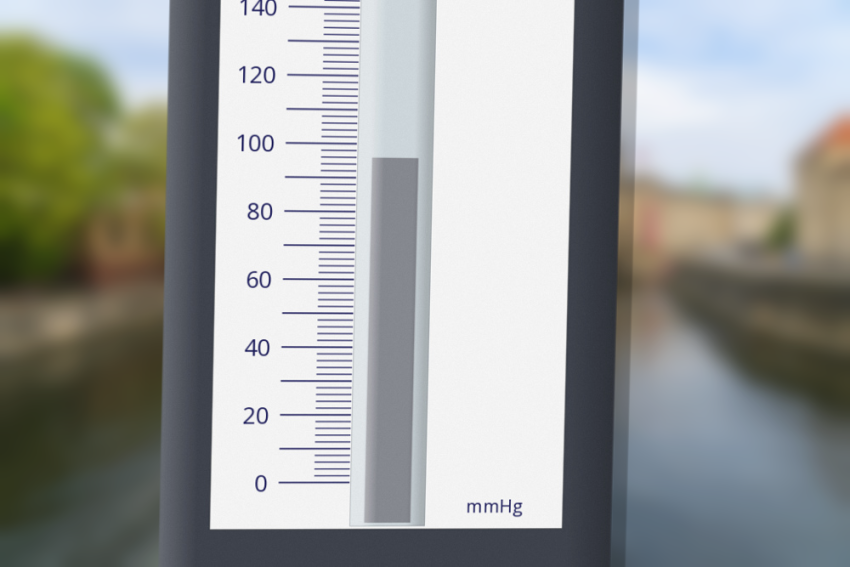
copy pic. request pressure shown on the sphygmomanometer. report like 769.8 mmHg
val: 96 mmHg
